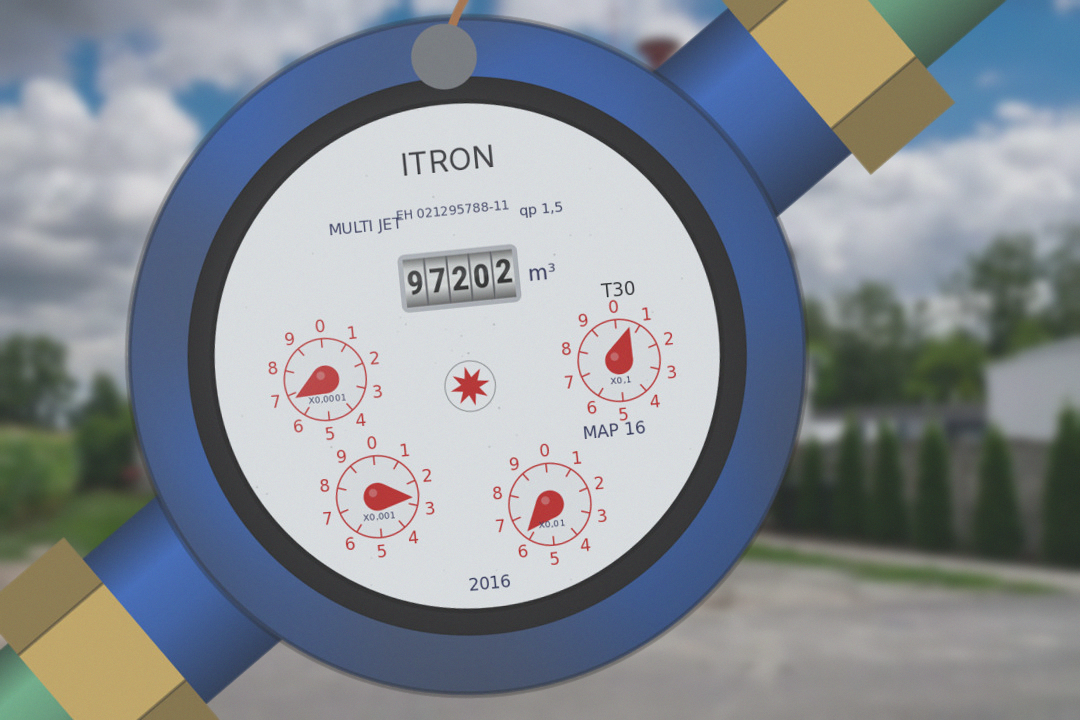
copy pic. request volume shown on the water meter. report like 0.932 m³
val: 97202.0626 m³
